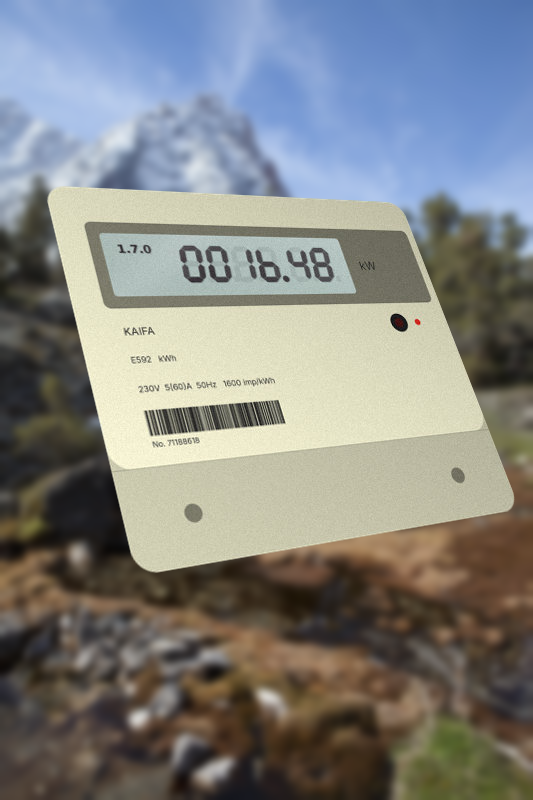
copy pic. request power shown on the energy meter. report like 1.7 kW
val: 16.48 kW
